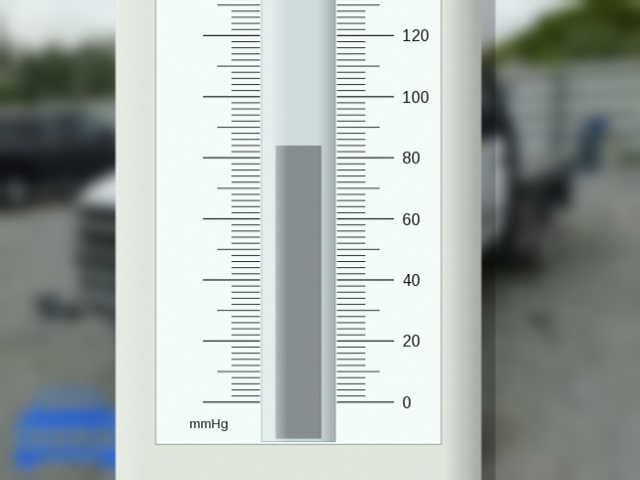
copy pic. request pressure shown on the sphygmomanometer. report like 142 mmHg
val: 84 mmHg
